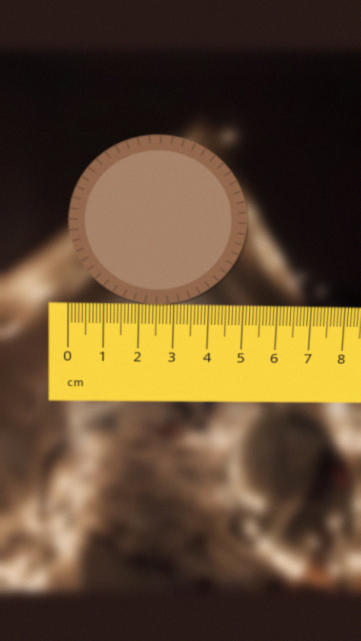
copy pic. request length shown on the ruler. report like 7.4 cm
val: 5 cm
